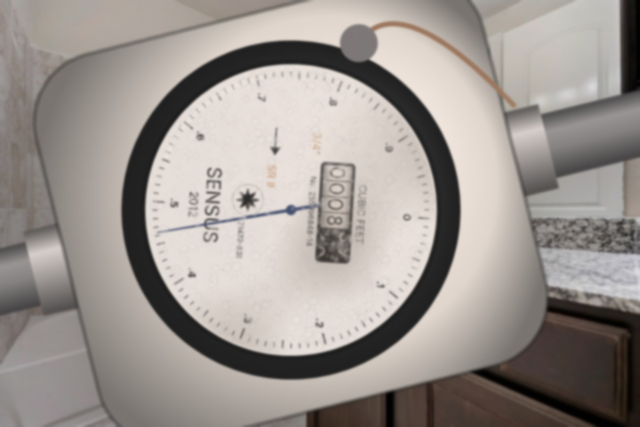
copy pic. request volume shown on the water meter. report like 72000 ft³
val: 839.46 ft³
